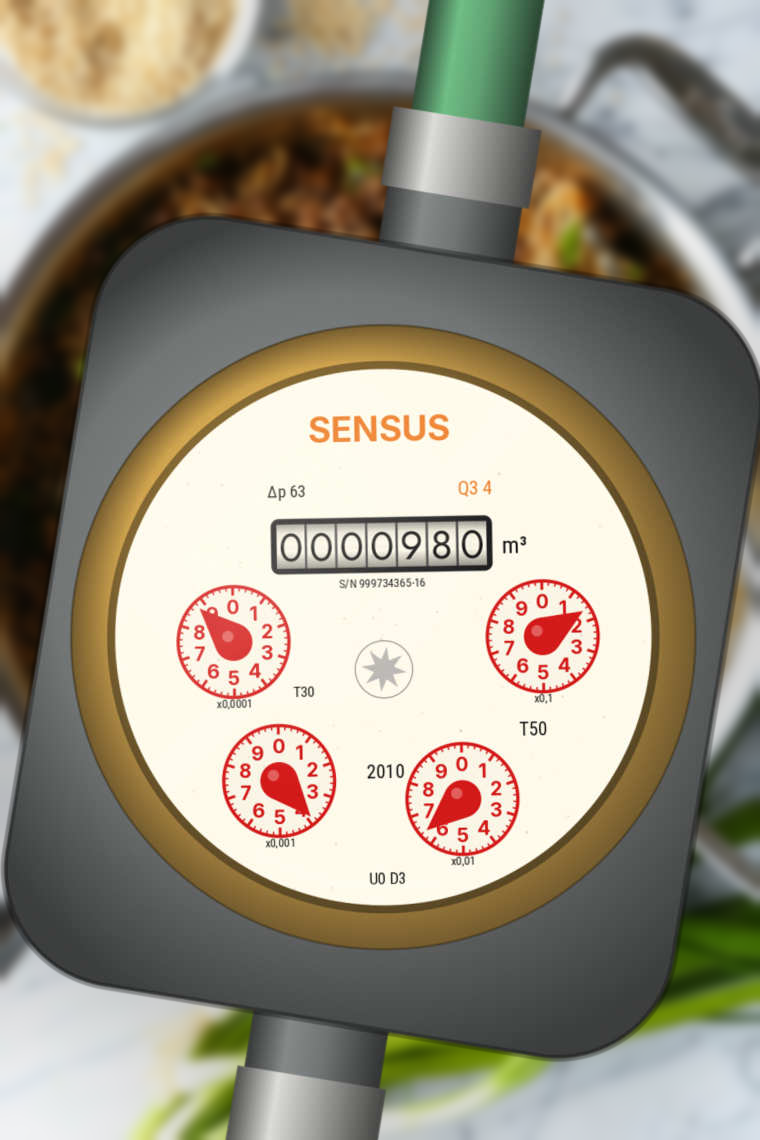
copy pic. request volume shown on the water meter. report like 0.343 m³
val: 980.1638 m³
